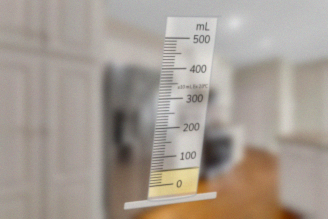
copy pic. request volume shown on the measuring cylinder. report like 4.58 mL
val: 50 mL
